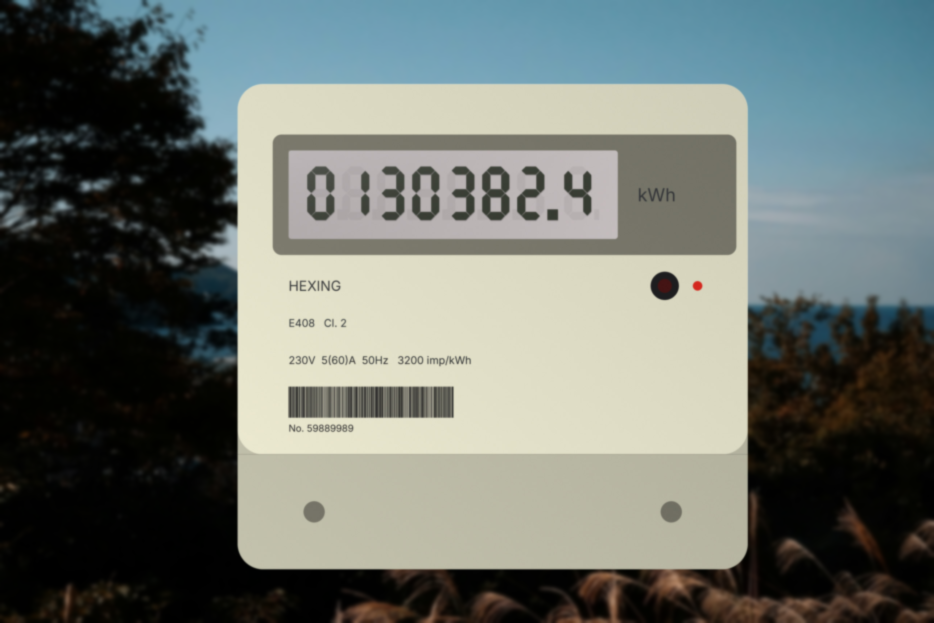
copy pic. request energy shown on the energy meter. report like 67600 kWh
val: 130382.4 kWh
